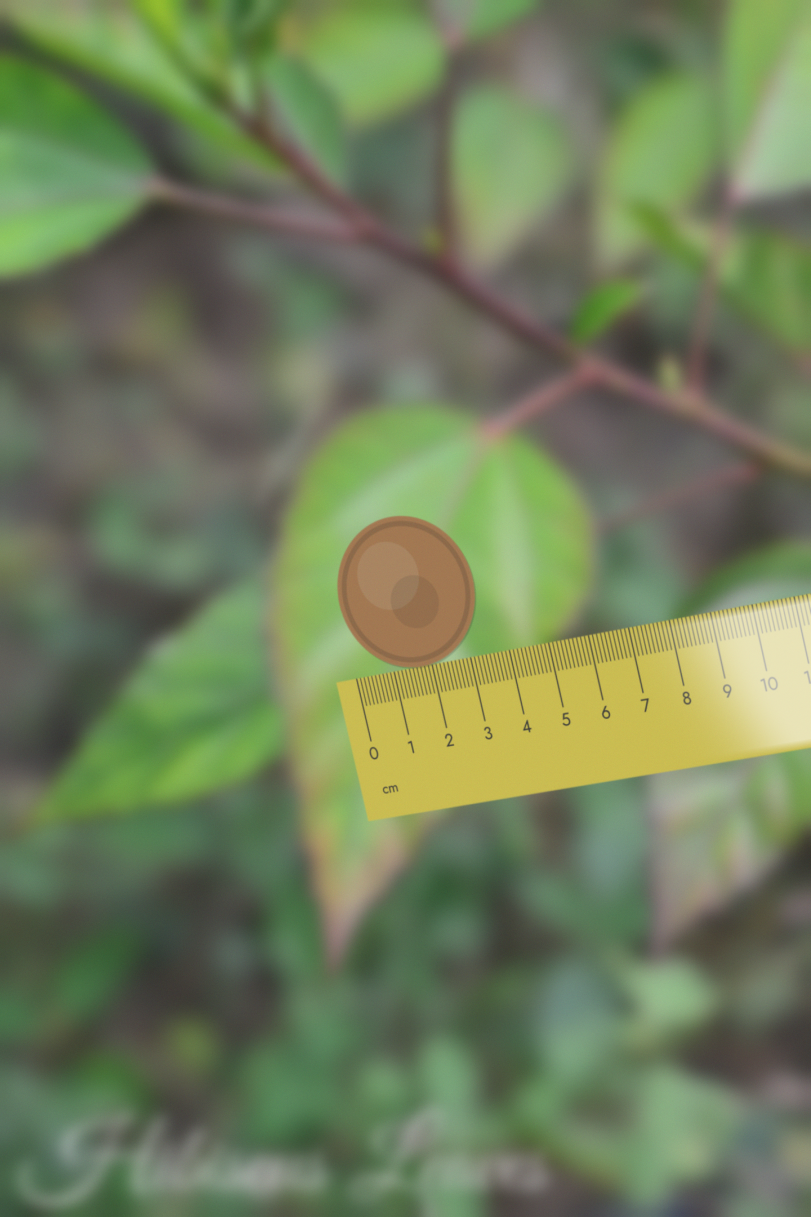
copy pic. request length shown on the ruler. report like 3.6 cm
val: 3.5 cm
